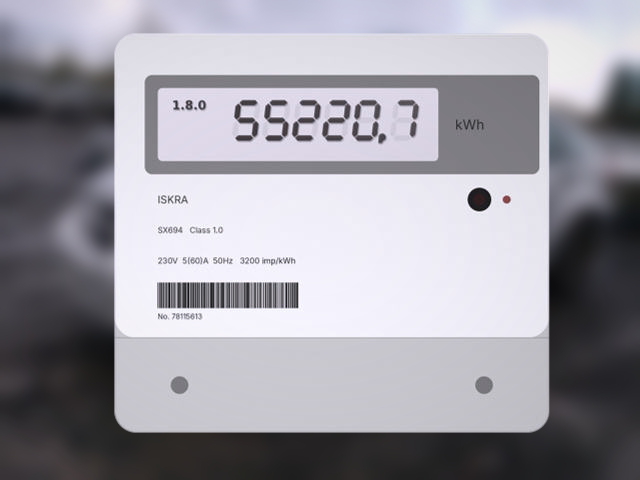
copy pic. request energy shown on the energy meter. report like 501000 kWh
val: 55220.7 kWh
